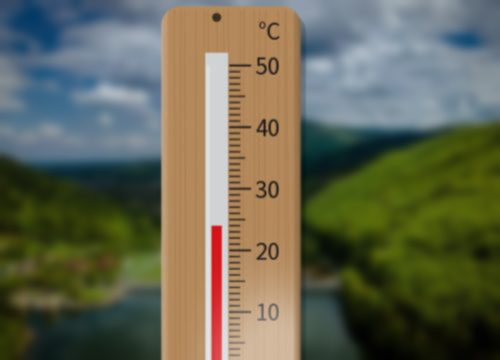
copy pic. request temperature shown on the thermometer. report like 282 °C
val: 24 °C
